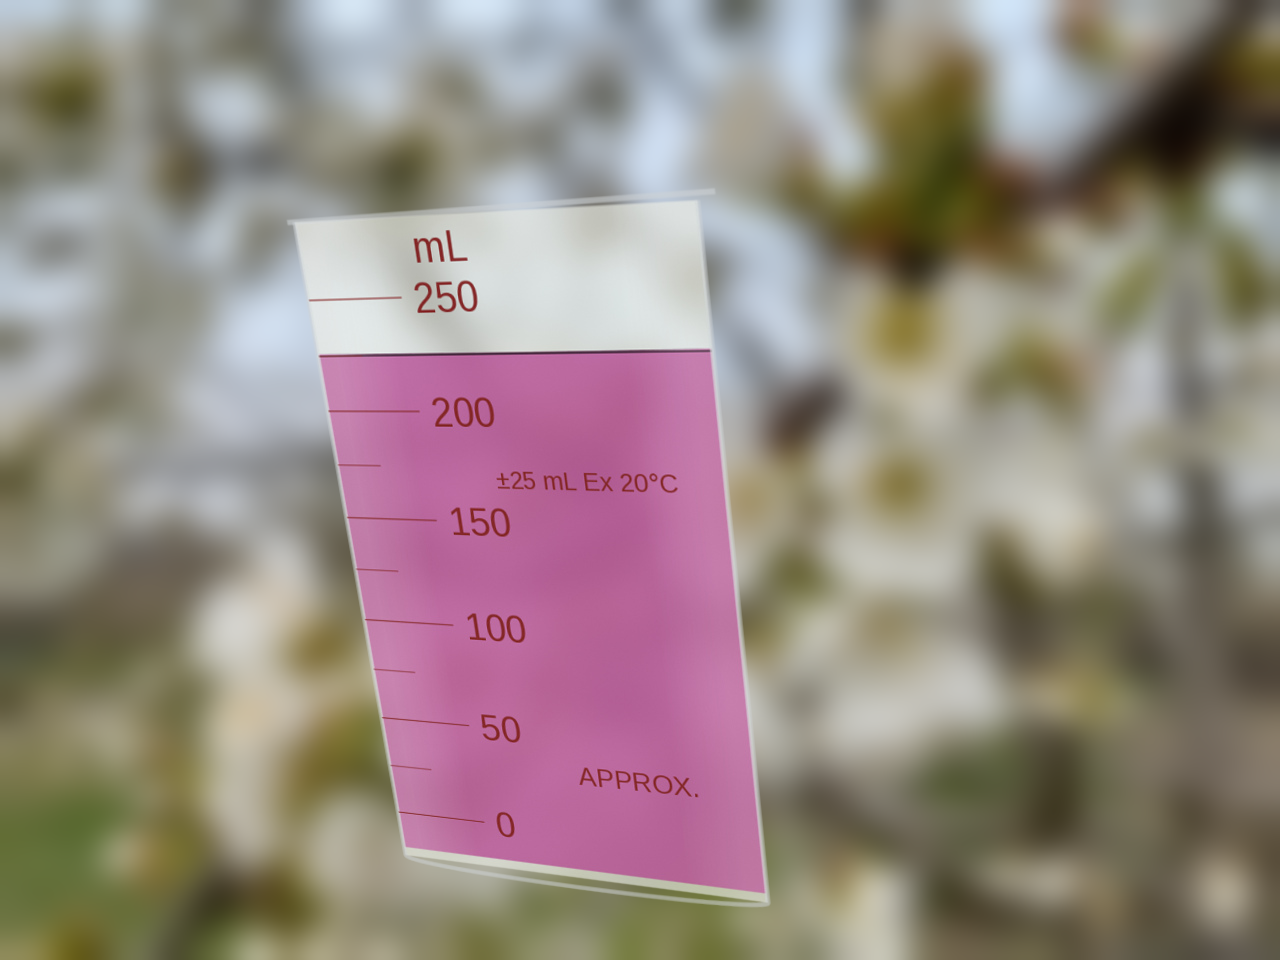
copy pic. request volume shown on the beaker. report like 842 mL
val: 225 mL
